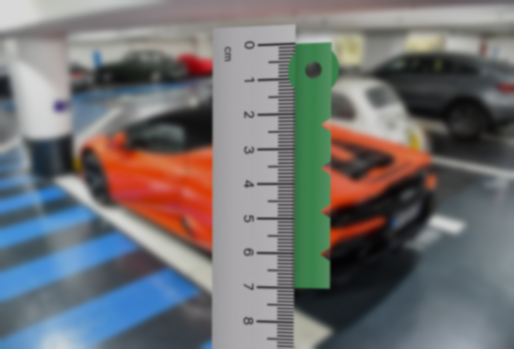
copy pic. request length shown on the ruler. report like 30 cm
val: 7 cm
